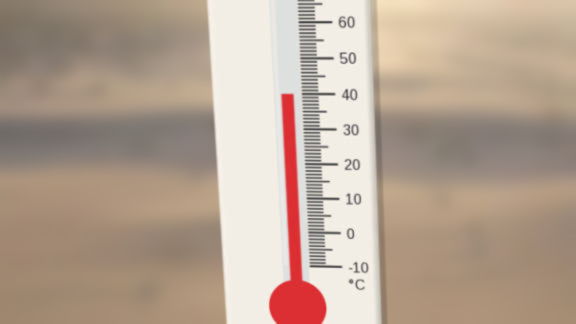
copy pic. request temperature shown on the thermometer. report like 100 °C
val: 40 °C
